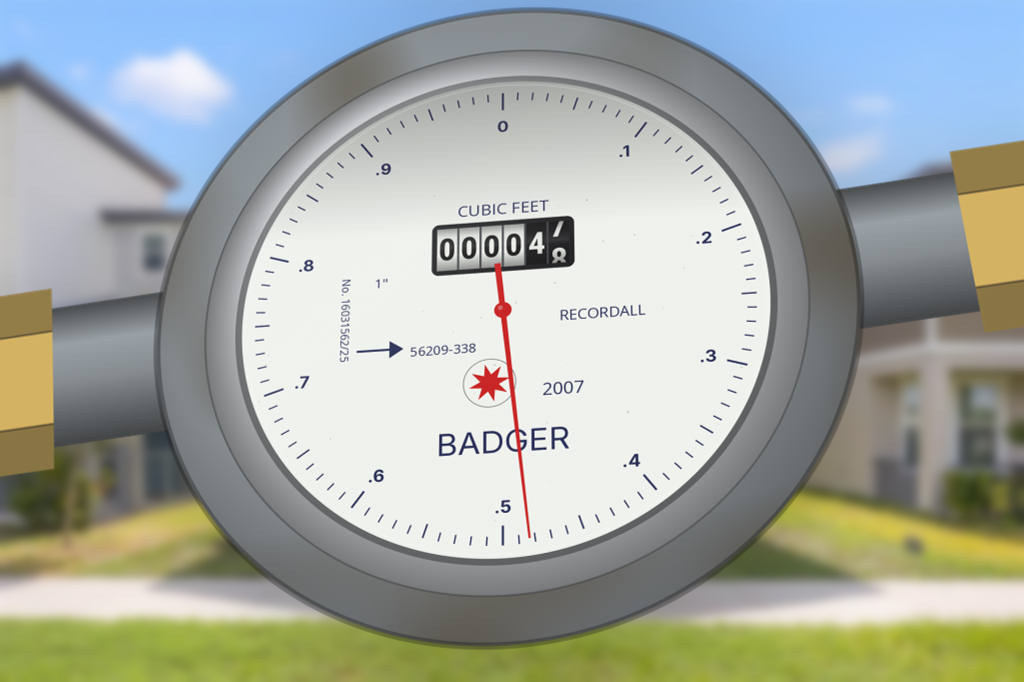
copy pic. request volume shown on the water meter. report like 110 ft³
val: 47.48 ft³
